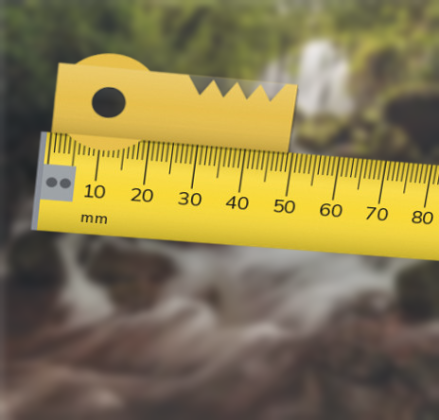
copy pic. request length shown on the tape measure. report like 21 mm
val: 49 mm
